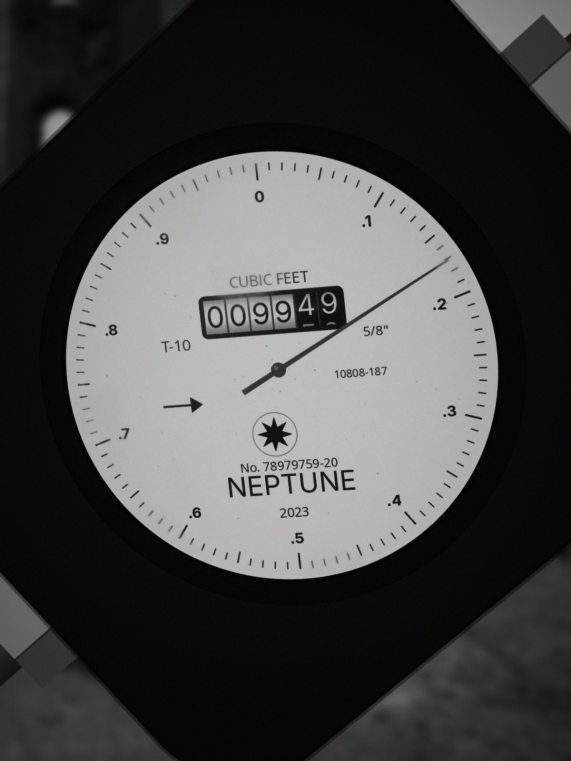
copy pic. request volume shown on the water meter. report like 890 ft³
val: 9949.17 ft³
